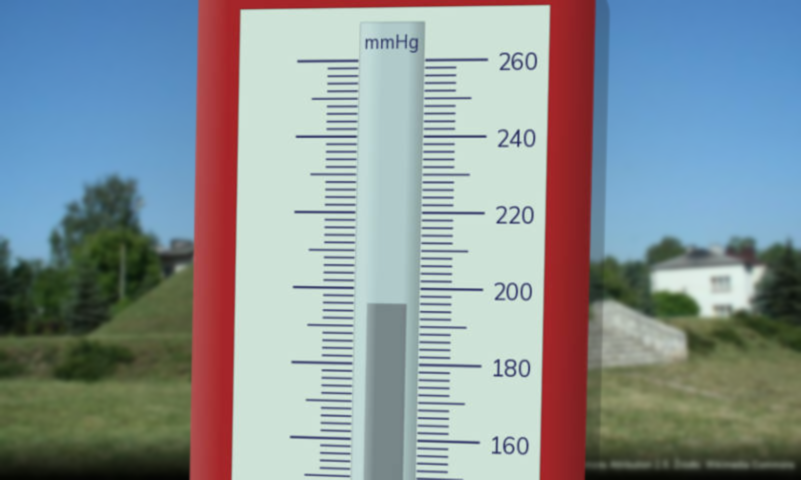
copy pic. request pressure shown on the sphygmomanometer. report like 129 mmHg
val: 196 mmHg
